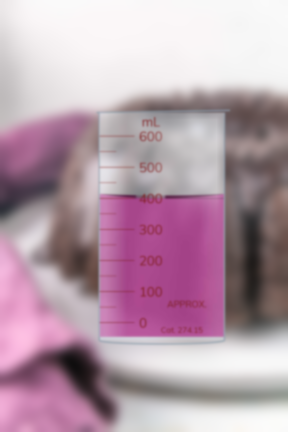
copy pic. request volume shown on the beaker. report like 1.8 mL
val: 400 mL
